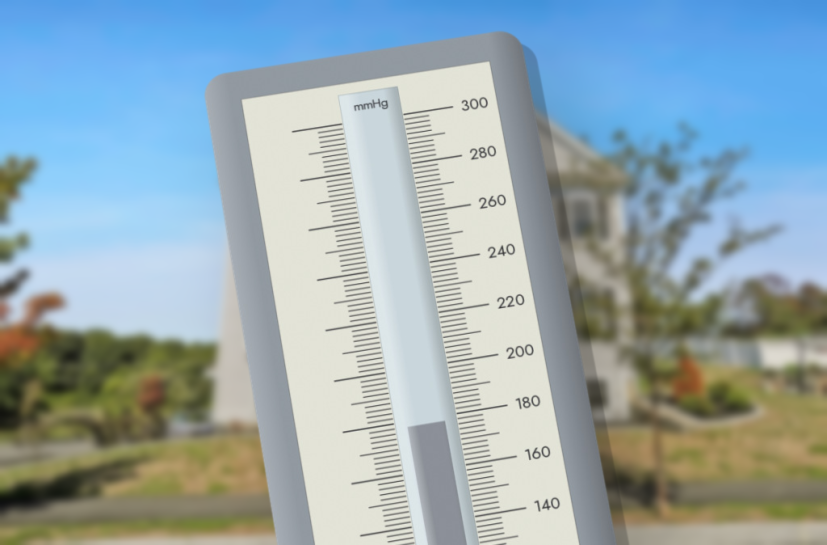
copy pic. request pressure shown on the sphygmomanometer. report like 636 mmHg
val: 178 mmHg
